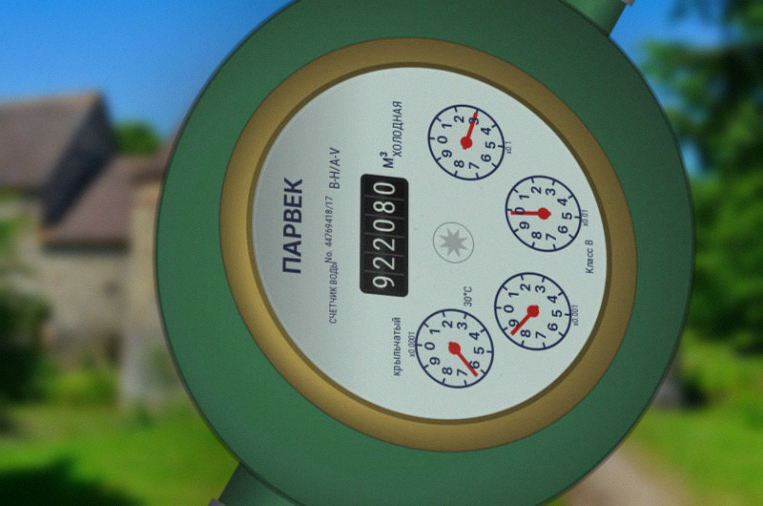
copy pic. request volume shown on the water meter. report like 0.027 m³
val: 922080.2986 m³
